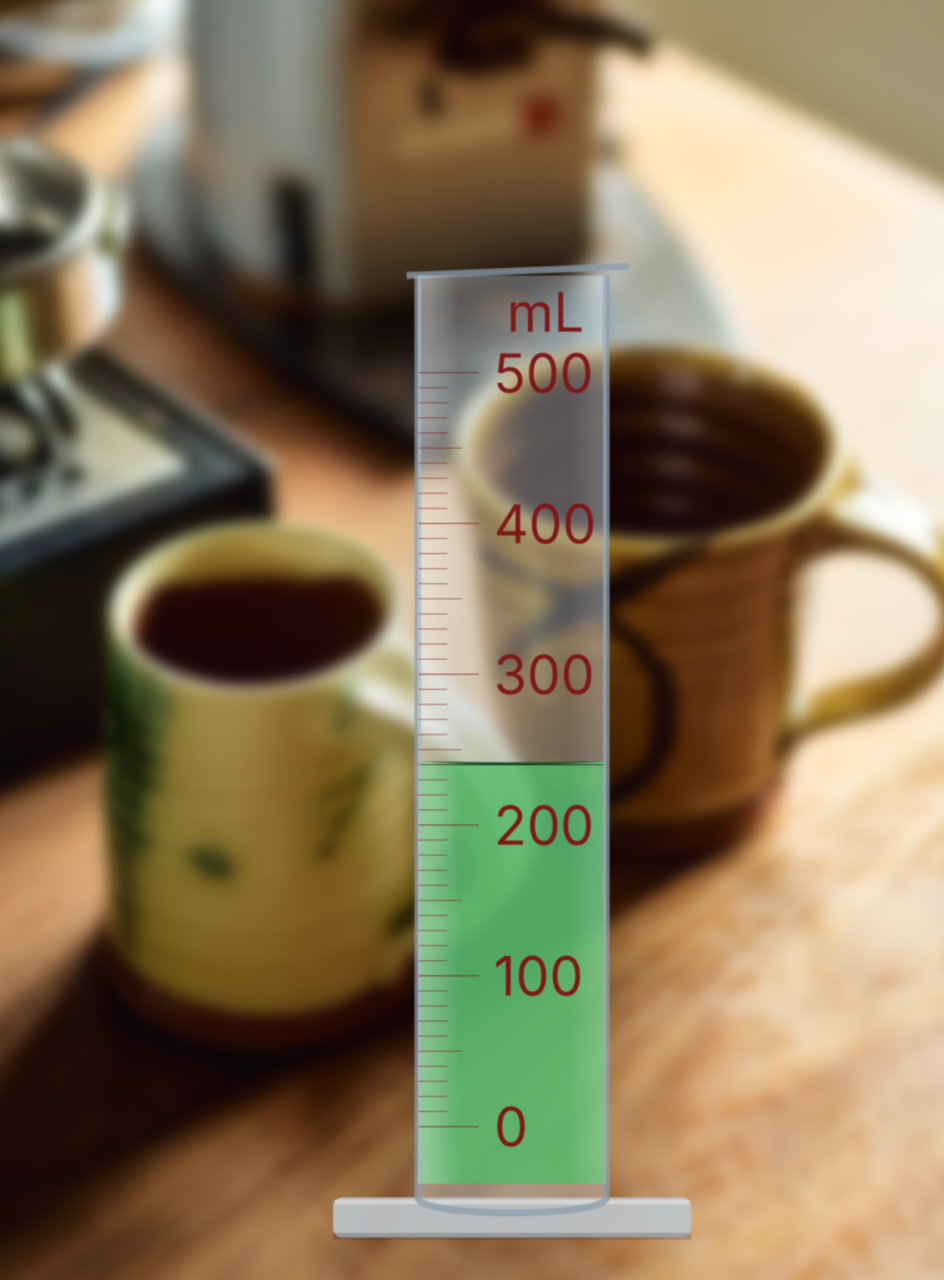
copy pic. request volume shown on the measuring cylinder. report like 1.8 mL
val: 240 mL
